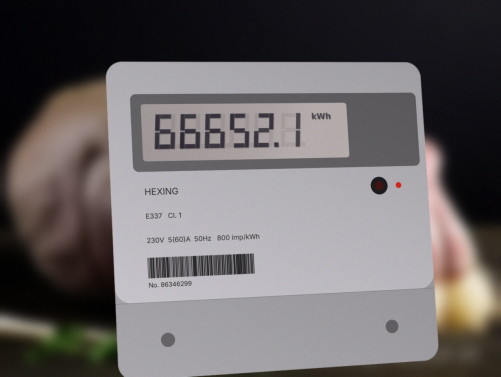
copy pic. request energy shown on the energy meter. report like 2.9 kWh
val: 66652.1 kWh
